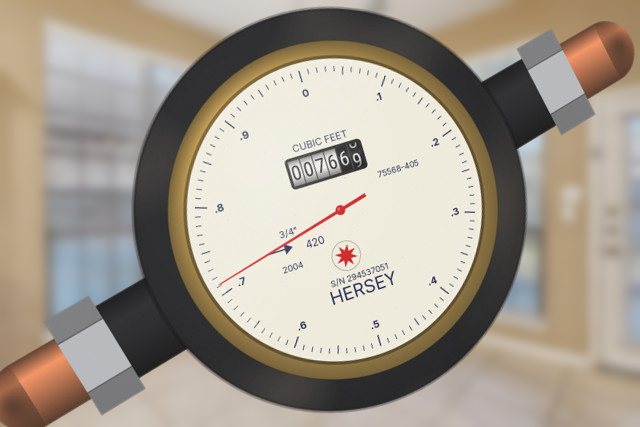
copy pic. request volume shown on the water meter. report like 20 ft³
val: 7668.71 ft³
